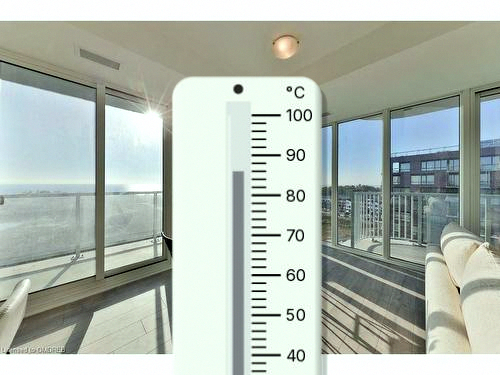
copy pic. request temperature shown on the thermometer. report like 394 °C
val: 86 °C
